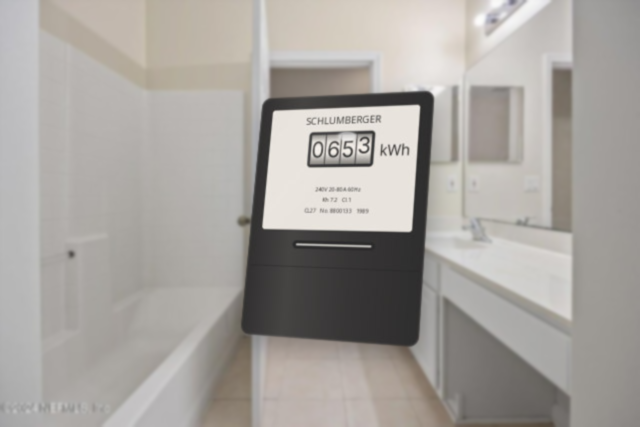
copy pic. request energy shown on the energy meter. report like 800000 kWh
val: 653 kWh
